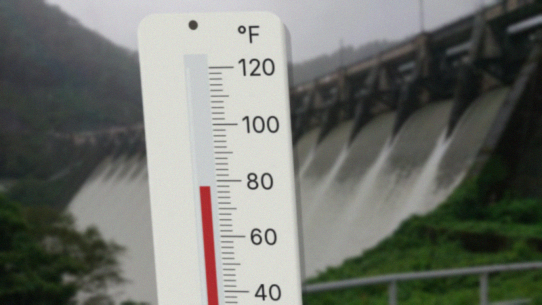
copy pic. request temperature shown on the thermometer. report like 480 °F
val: 78 °F
